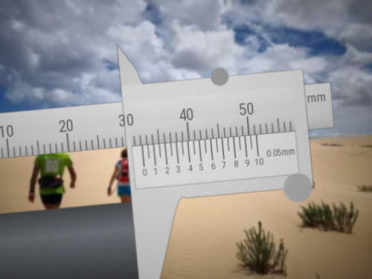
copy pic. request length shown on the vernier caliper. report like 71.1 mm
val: 32.2 mm
